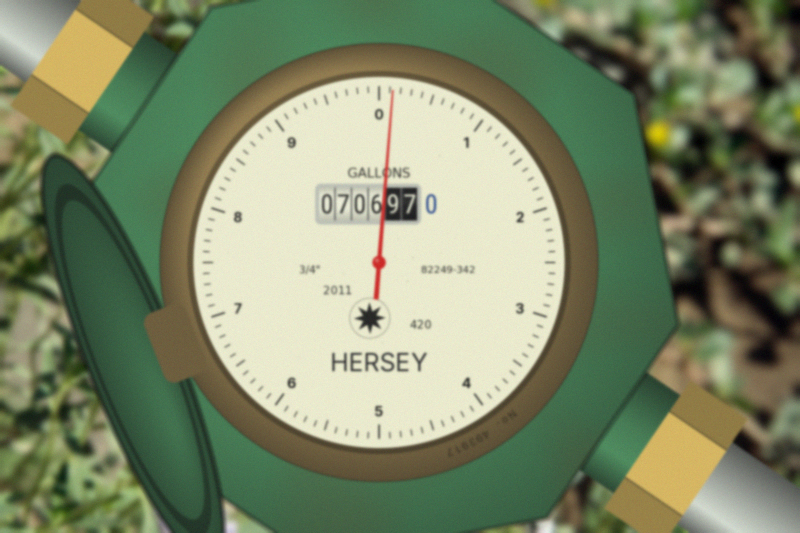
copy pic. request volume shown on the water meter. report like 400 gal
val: 706970.1 gal
